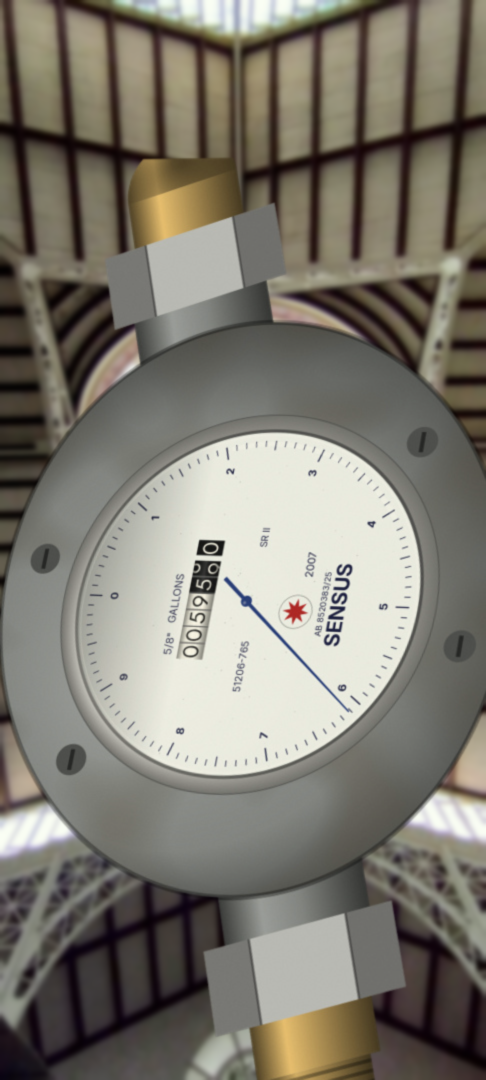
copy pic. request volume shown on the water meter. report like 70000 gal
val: 59586.1 gal
